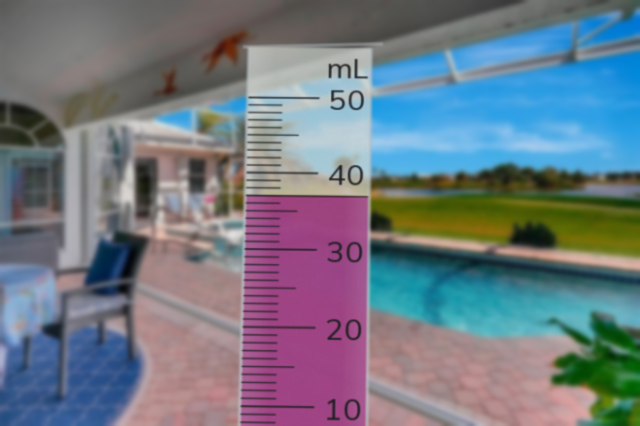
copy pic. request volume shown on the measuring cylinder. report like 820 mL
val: 37 mL
